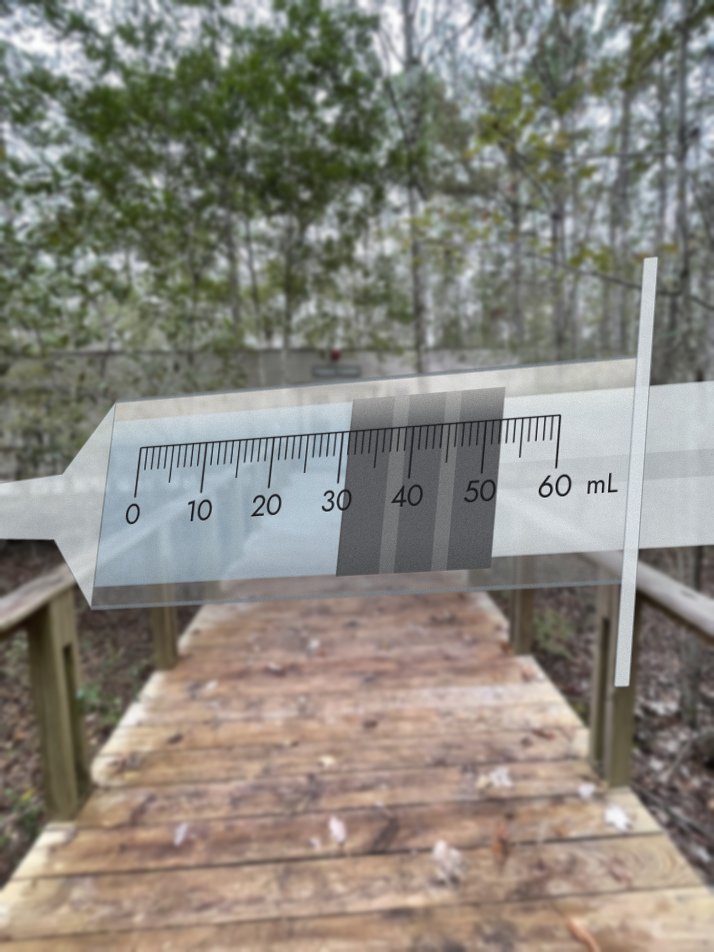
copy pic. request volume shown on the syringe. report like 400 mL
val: 31 mL
